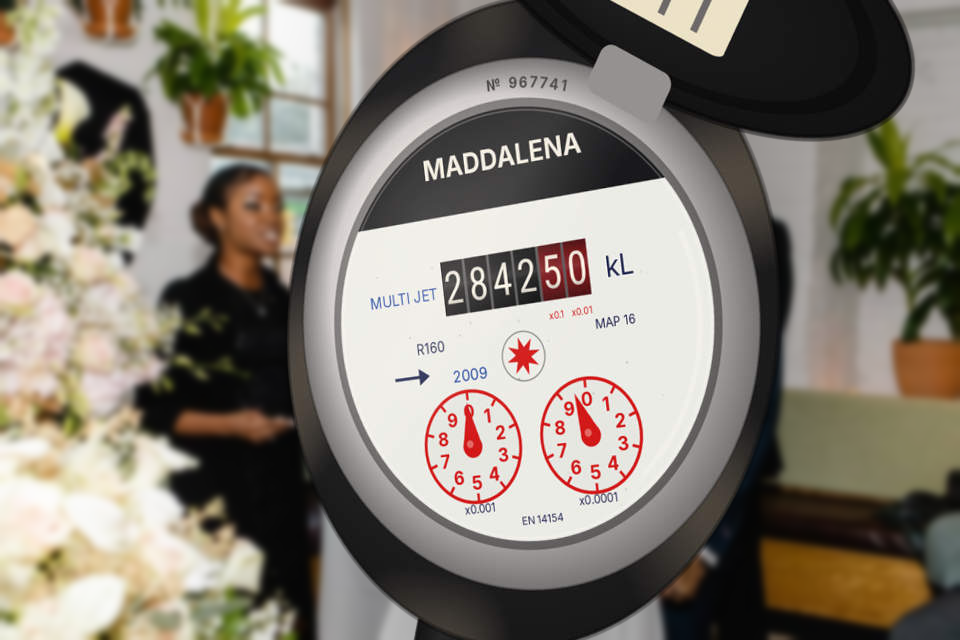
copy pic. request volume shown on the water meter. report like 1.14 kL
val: 2842.4999 kL
